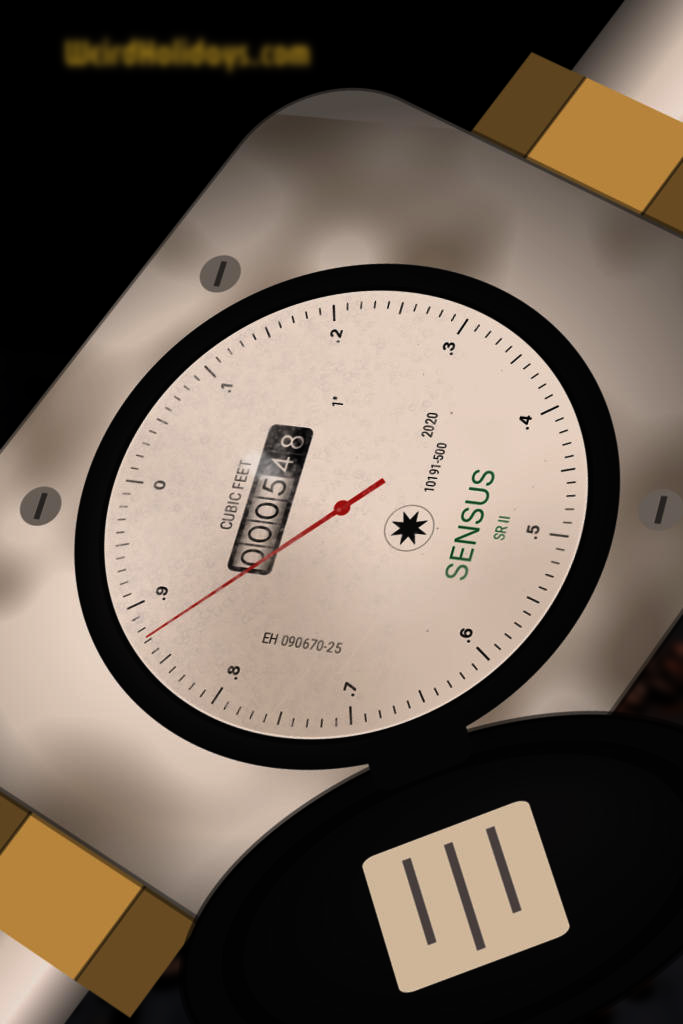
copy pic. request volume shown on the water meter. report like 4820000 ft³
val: 547.87 ft³
